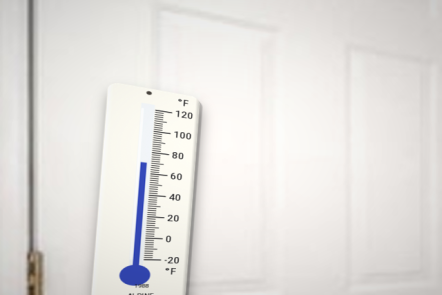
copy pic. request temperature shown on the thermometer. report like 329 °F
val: 70 °F
